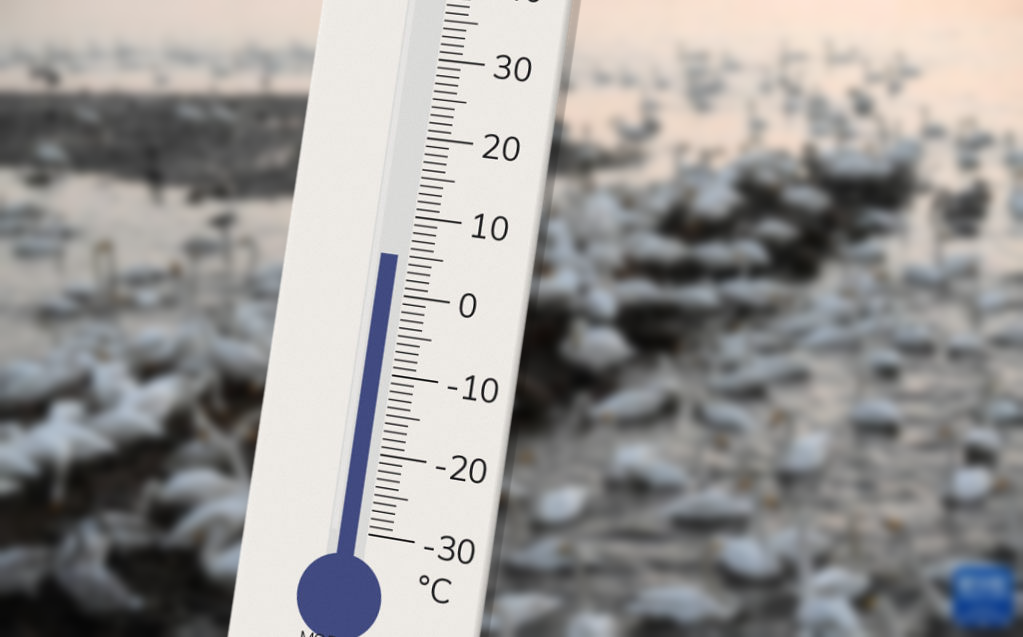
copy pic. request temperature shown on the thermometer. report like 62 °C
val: 5 °C
